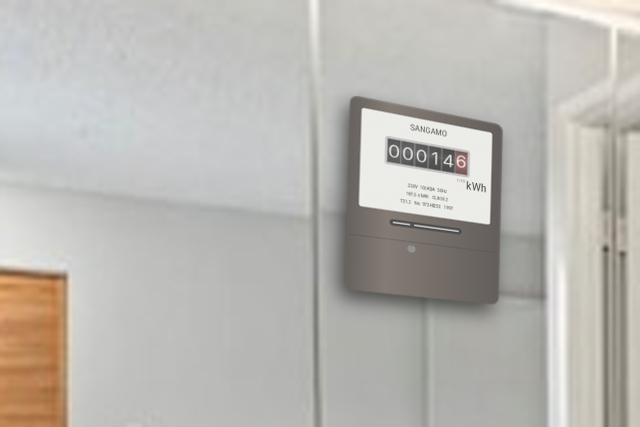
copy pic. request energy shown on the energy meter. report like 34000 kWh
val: 14.6 kWh
